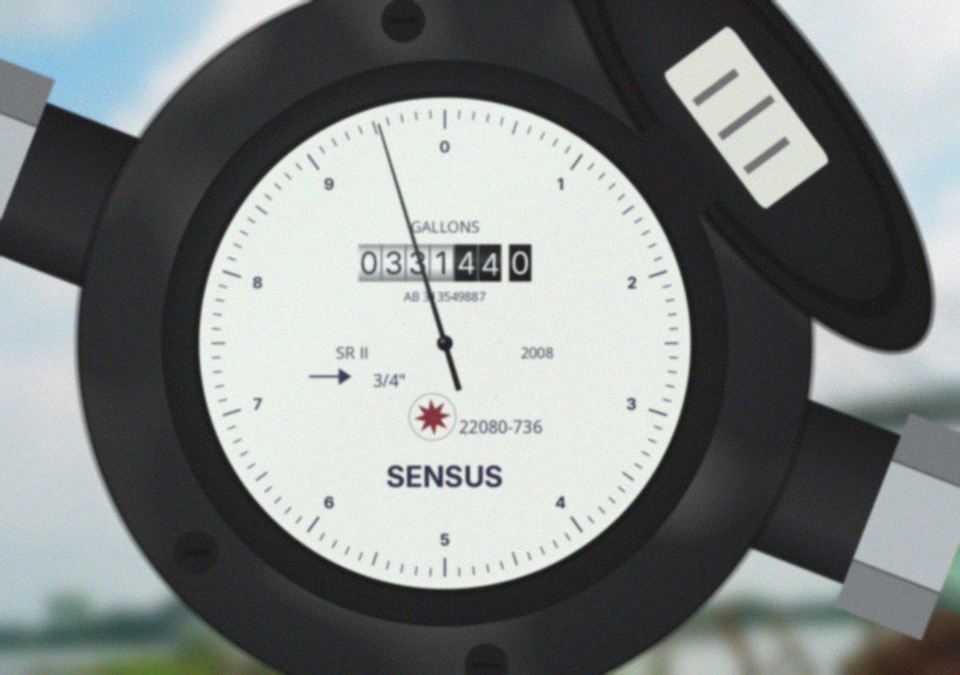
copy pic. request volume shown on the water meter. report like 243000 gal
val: 331439.5 gal
